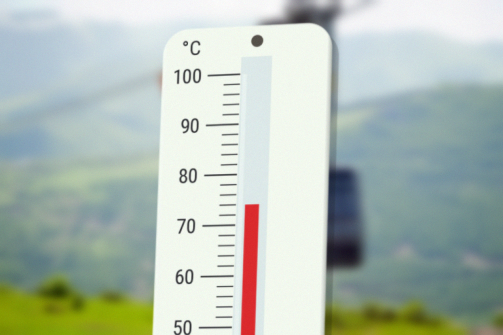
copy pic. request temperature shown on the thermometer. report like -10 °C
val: 74 °C
